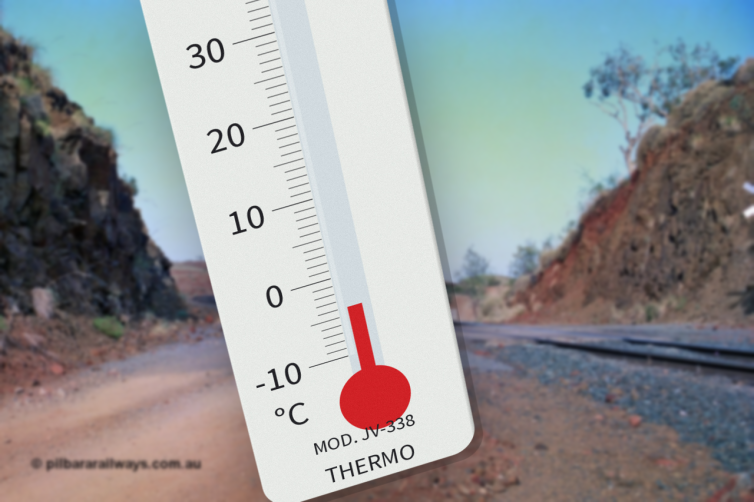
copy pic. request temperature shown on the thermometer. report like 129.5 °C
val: -4 °C
